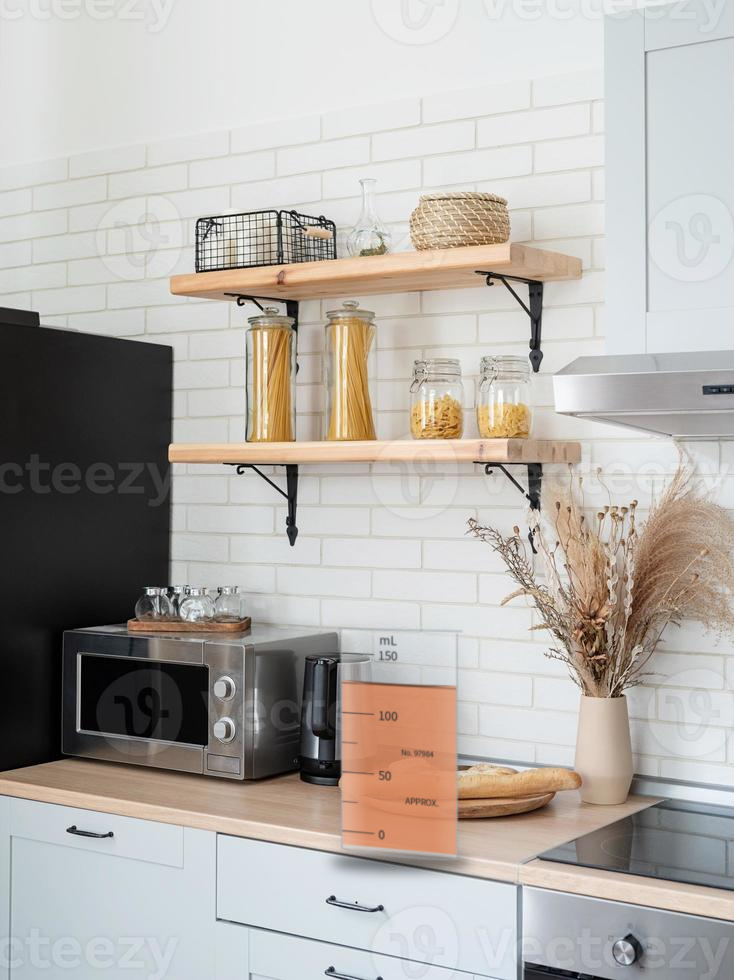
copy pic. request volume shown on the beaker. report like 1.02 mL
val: 125 mL
